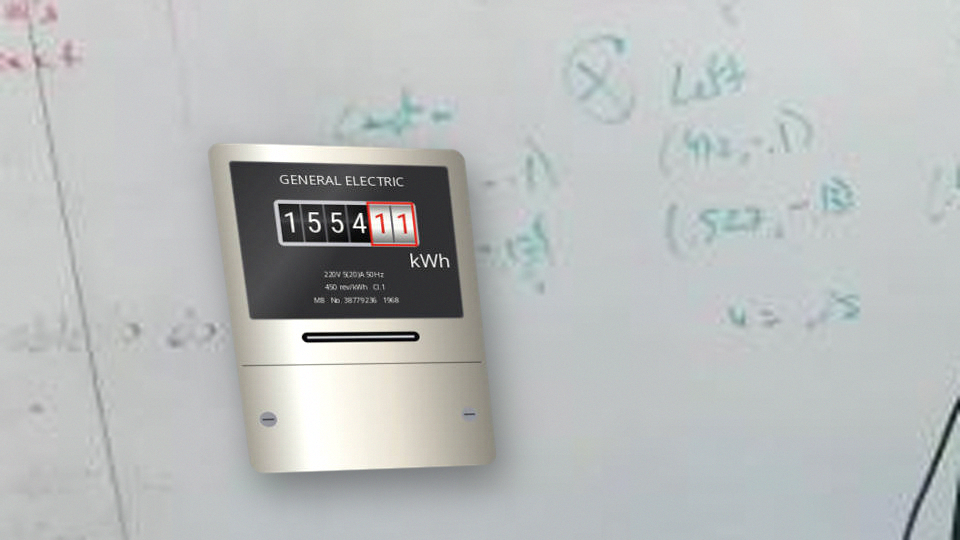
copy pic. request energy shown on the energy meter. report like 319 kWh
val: 1554.11 kWh
